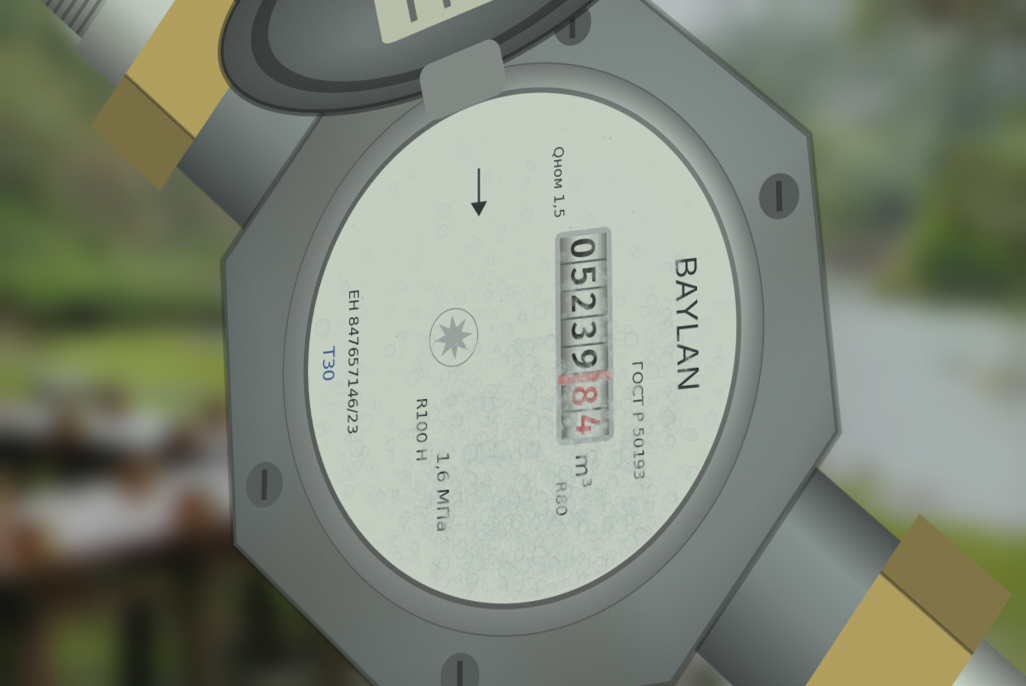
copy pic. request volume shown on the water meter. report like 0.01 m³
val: 5239.84 m³
